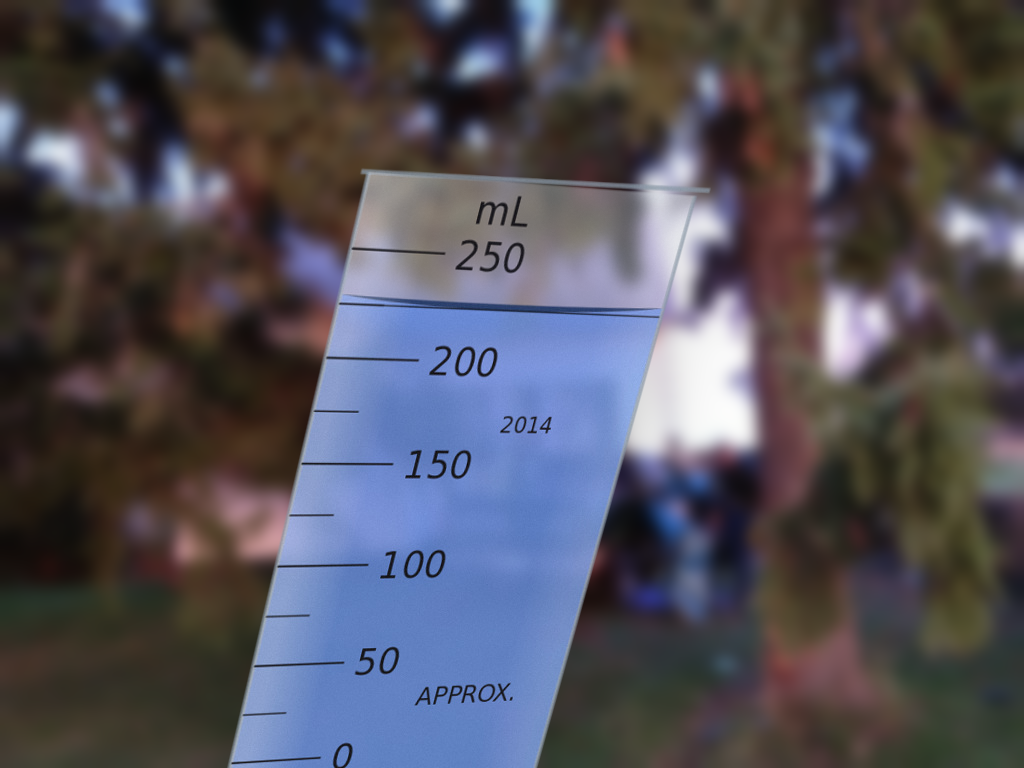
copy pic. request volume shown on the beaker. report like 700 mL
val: 225 mL
